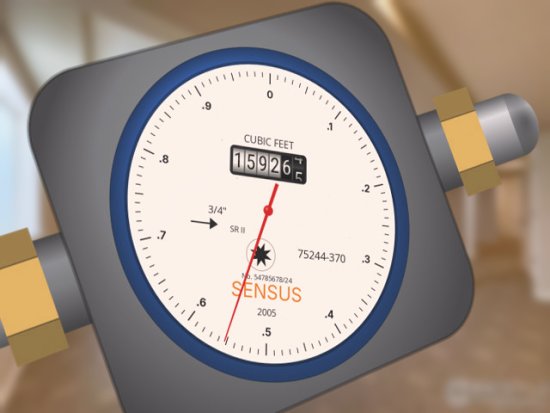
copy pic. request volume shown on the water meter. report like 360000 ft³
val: 159264.55 ft³
